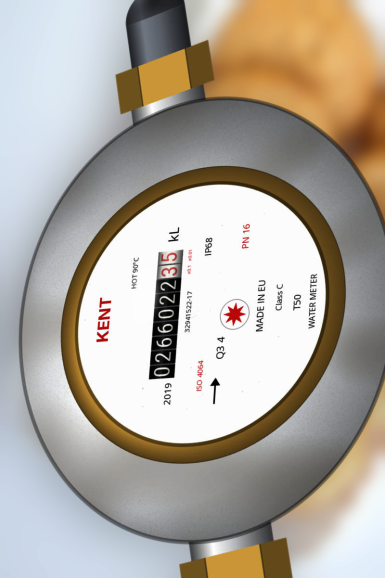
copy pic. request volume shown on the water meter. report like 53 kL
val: 266022.35 kL
